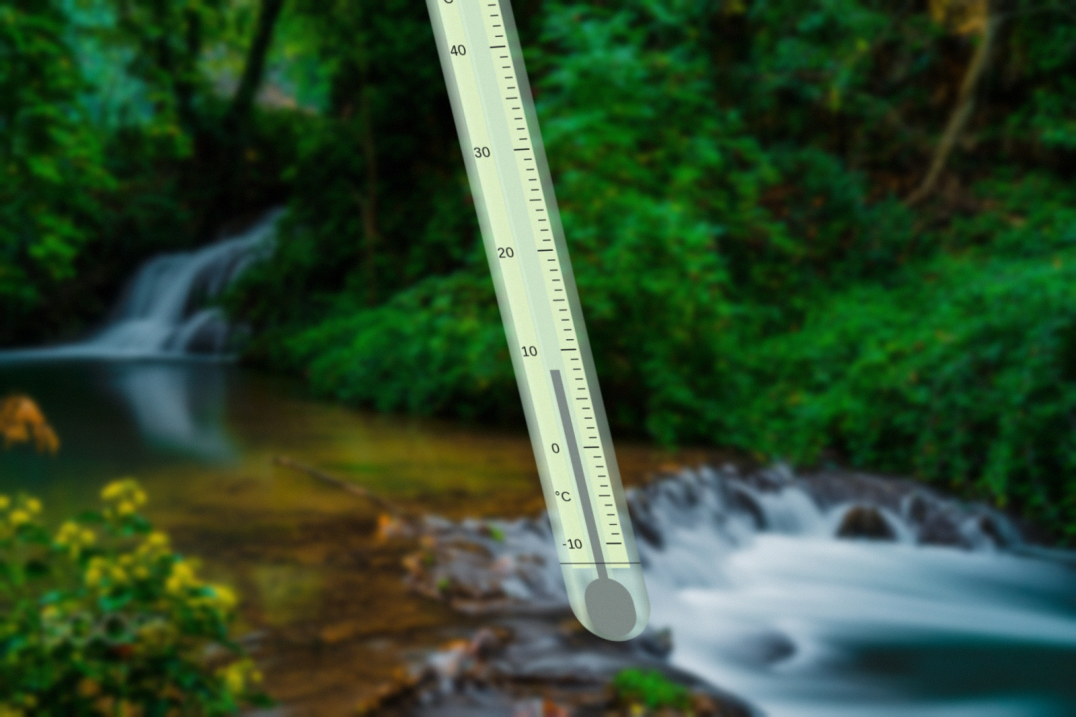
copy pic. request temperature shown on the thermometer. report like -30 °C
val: 8 °C
